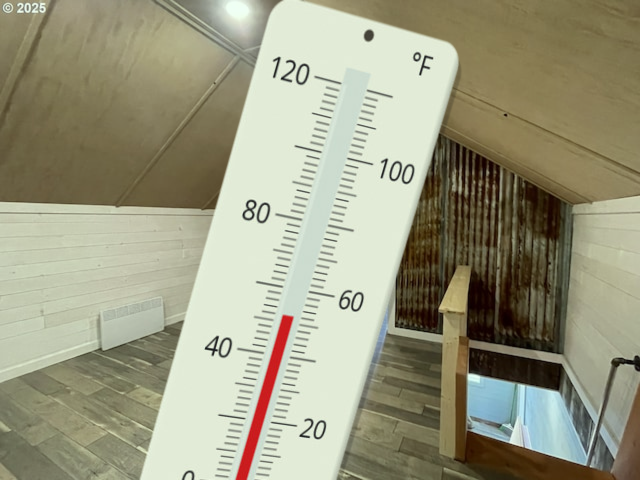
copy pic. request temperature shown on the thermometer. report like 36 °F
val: 52 °F
